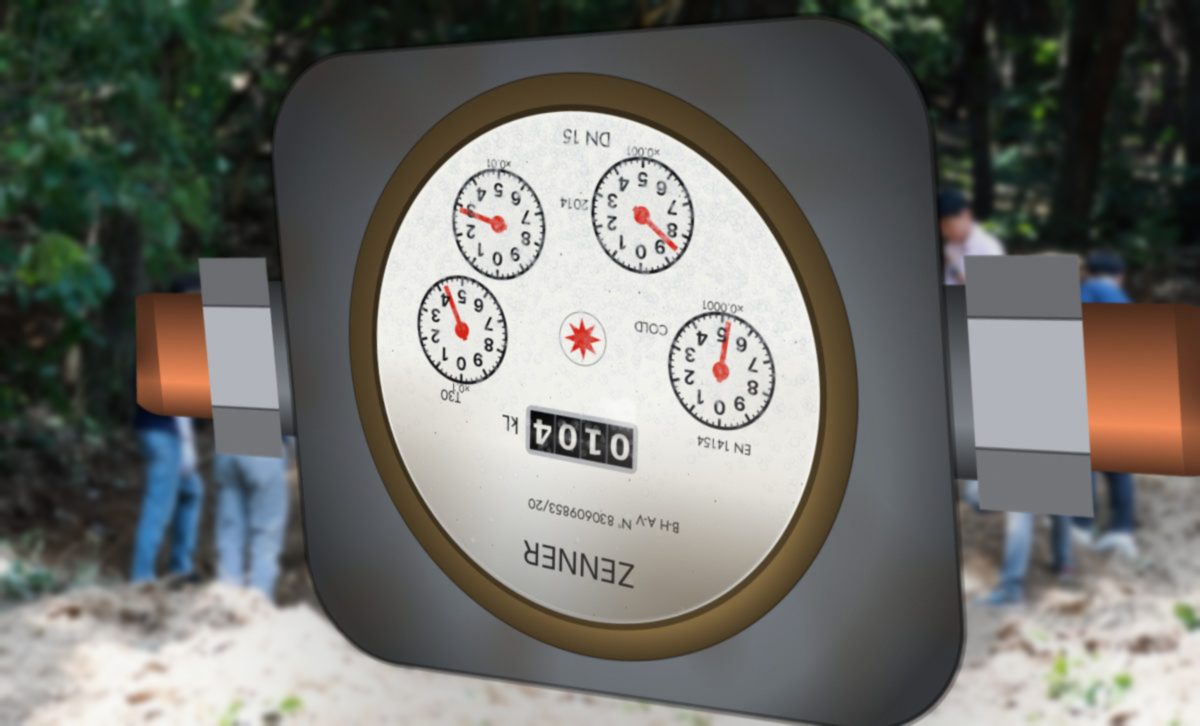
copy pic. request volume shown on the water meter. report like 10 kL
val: 104.4285 kL
